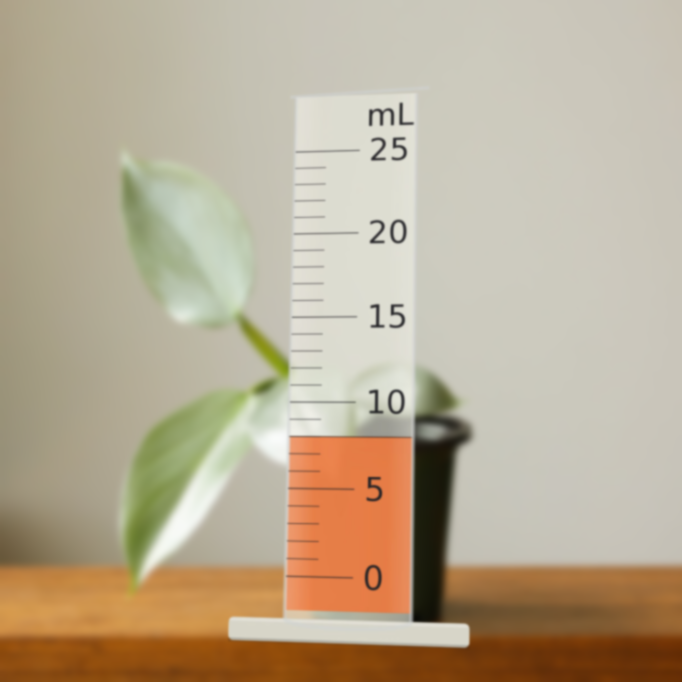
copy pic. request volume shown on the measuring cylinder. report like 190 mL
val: 8 mL
